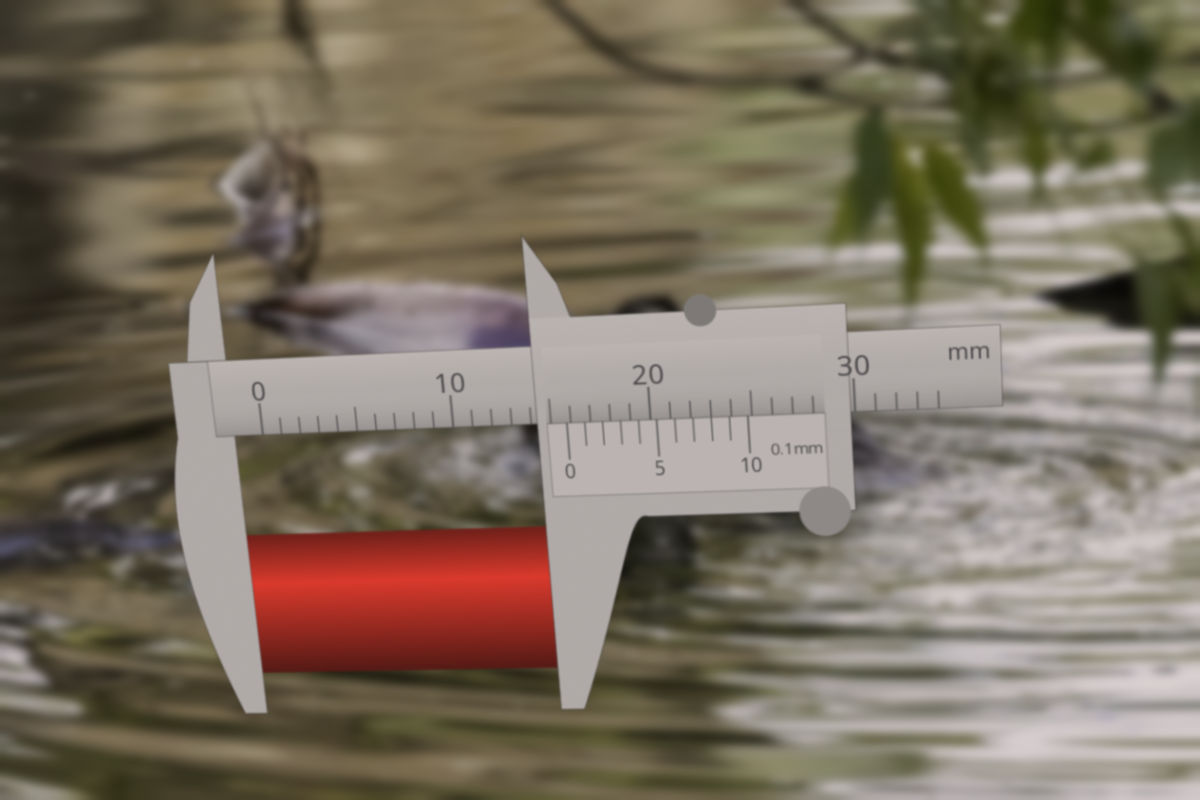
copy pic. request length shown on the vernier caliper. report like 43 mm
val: 15.8 mm
